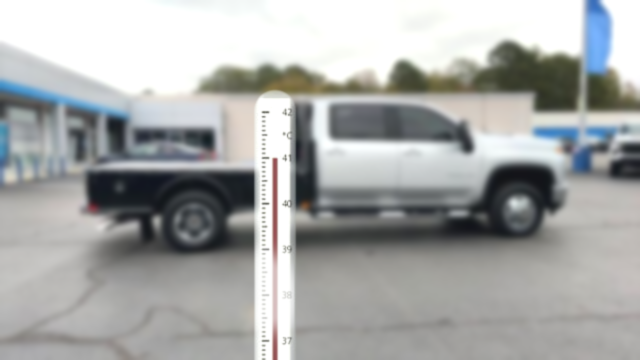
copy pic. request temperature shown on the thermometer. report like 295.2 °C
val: 41 °C
